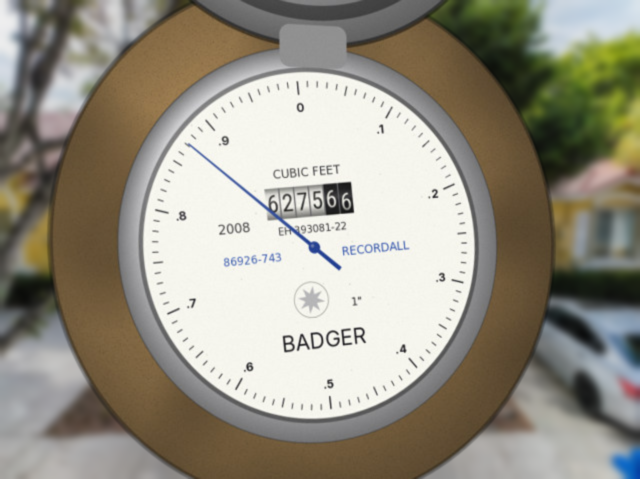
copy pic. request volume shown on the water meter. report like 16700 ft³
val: 627565.87 ft³
